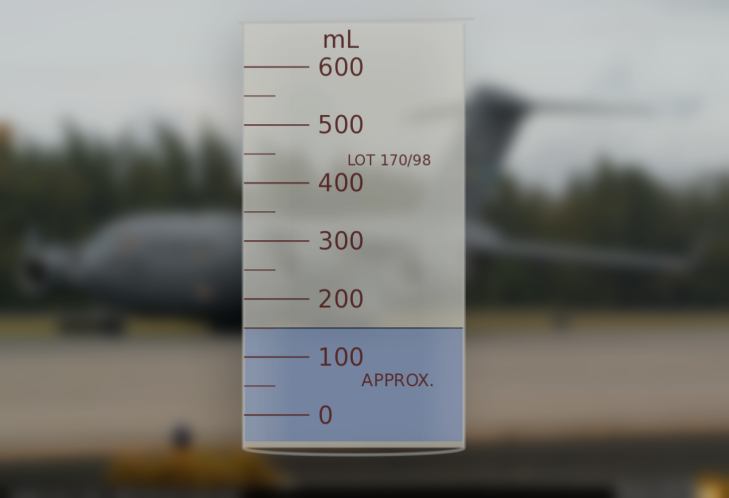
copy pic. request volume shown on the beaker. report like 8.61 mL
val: 150 mL
